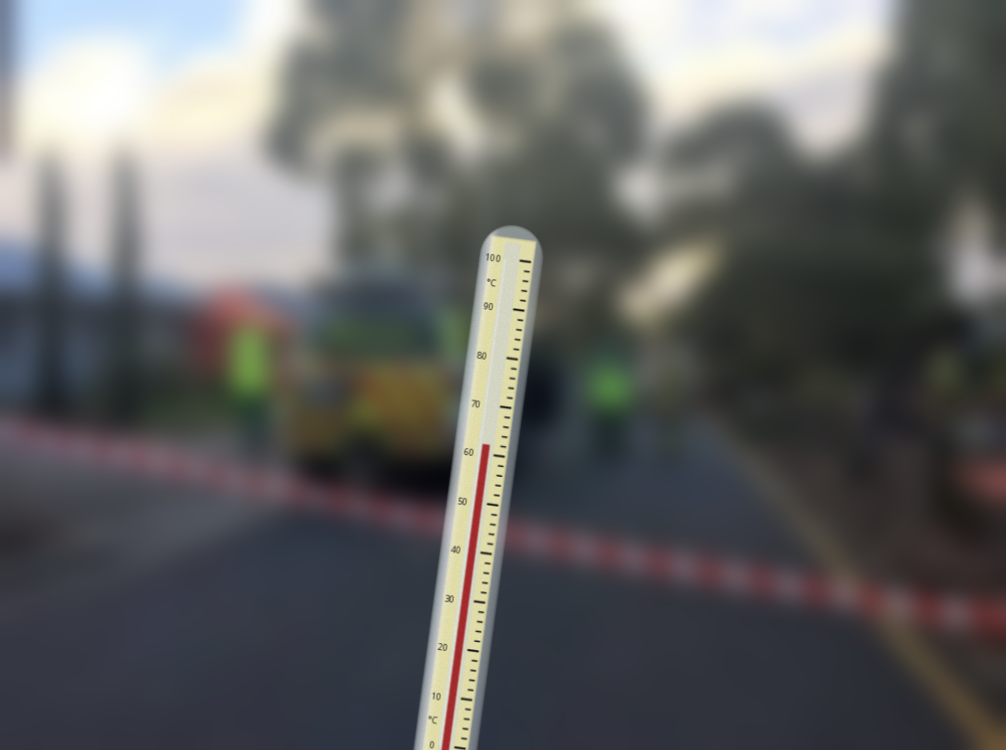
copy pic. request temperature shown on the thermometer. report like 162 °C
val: 62 °C
